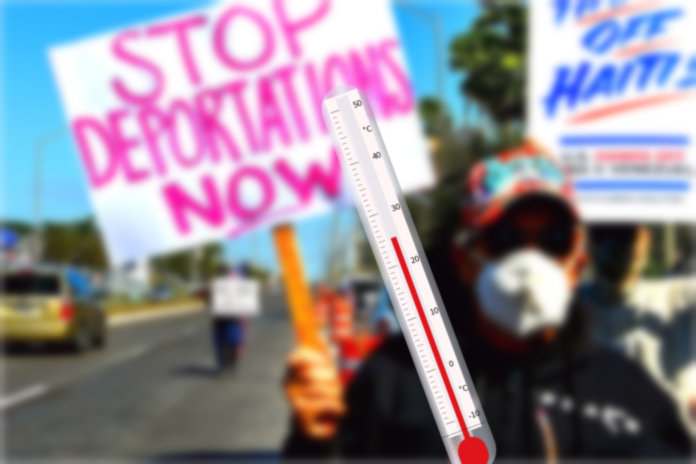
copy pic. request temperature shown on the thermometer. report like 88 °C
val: 25 °C
